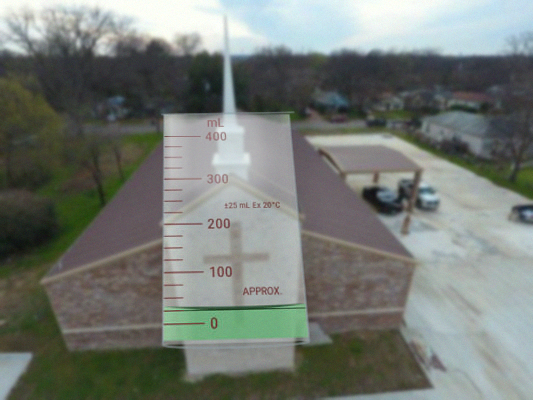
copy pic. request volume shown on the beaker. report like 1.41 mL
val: 25 mL
